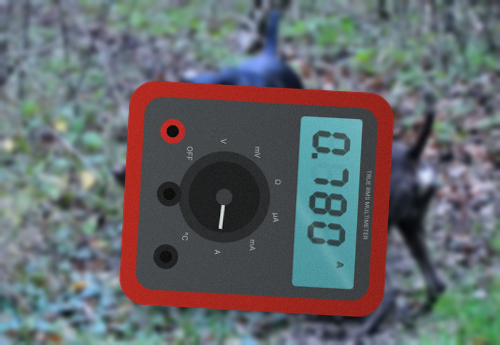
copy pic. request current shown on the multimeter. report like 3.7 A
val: 0.780 A
